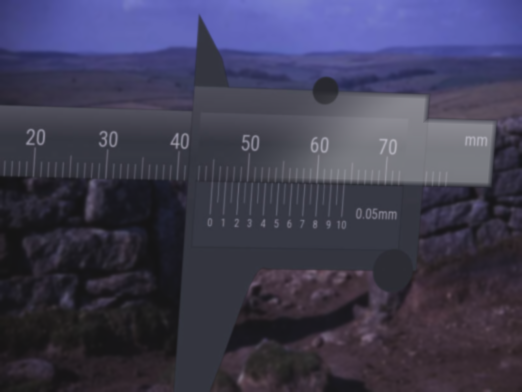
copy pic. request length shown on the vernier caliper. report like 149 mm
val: 45.0 mm
